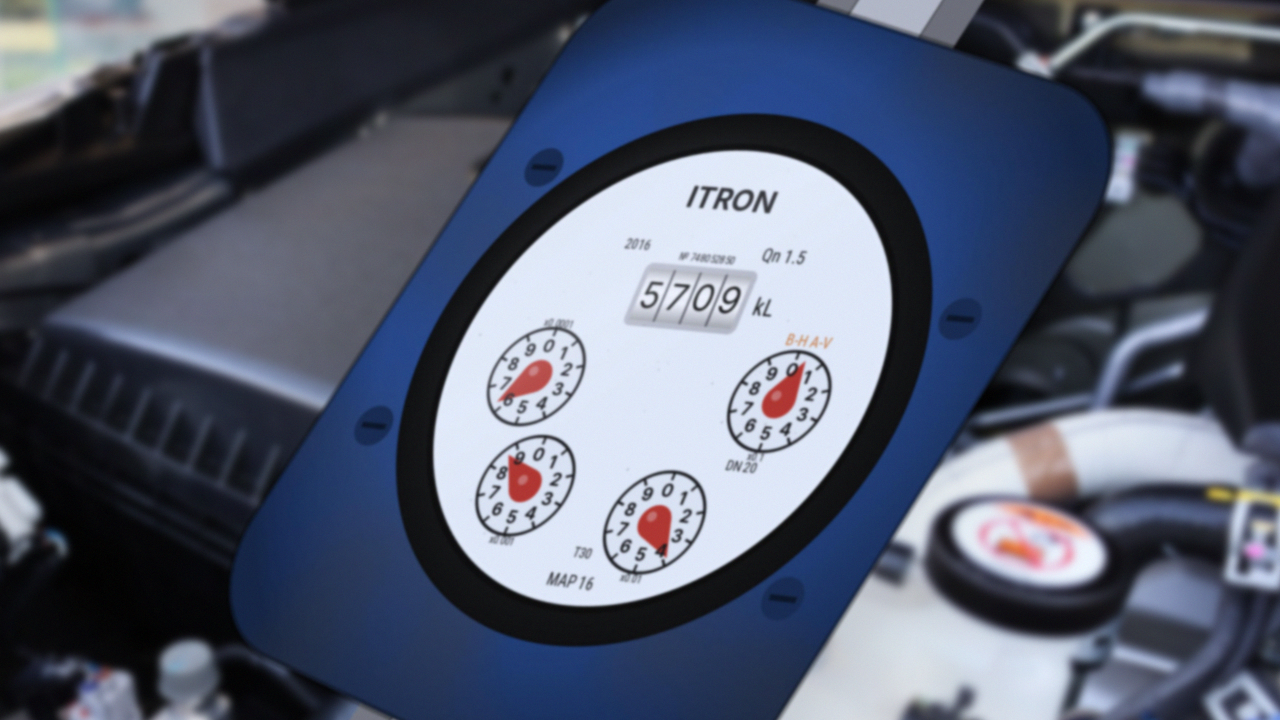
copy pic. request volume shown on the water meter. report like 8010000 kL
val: 5709.0386 kL
